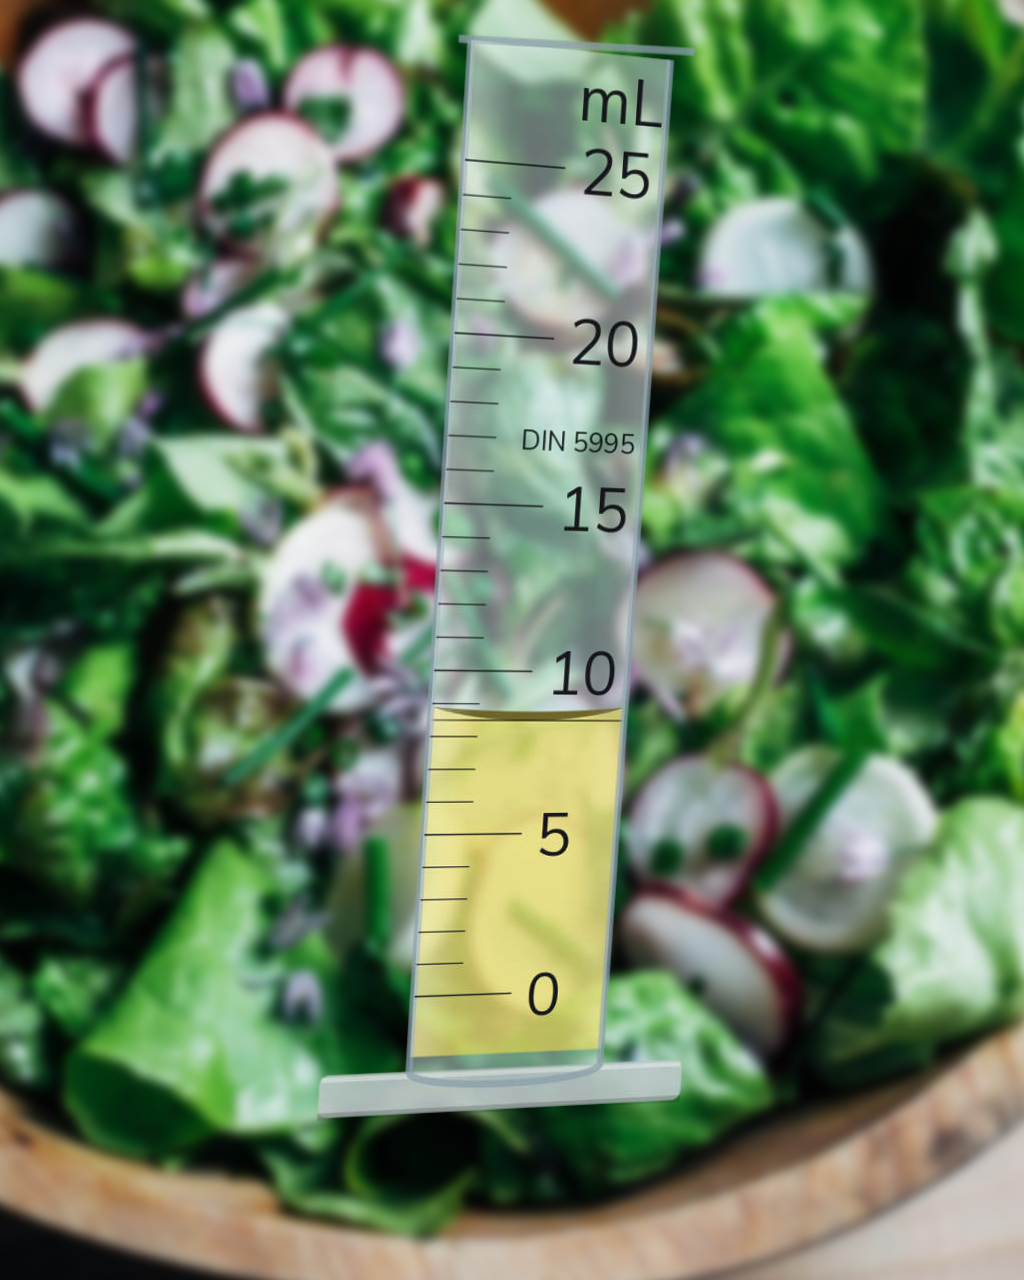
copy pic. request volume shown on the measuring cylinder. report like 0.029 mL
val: 8.5 mL
